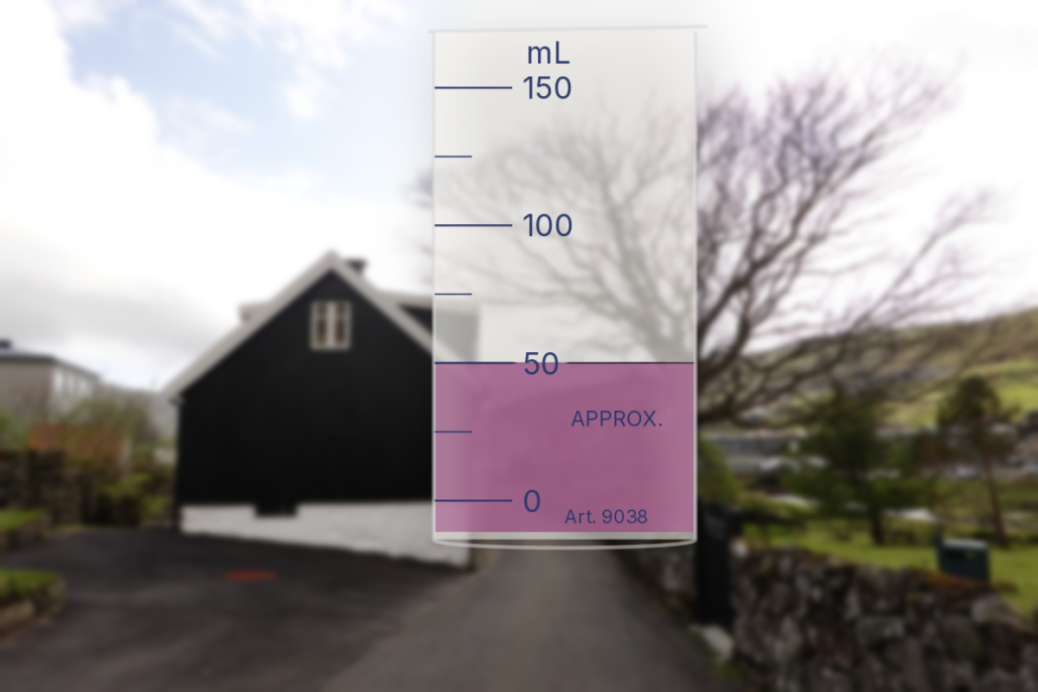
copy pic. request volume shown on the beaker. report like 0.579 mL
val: 50 mL
